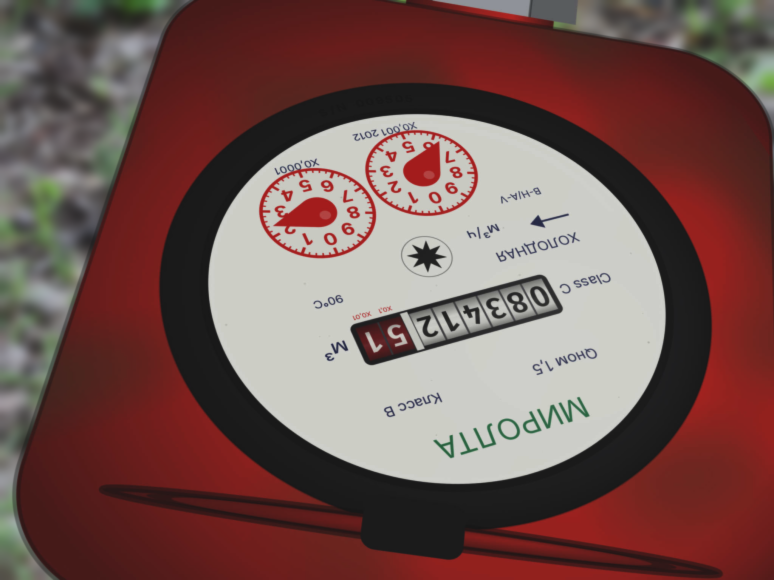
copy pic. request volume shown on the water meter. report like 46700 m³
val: 83412.5162 m³
